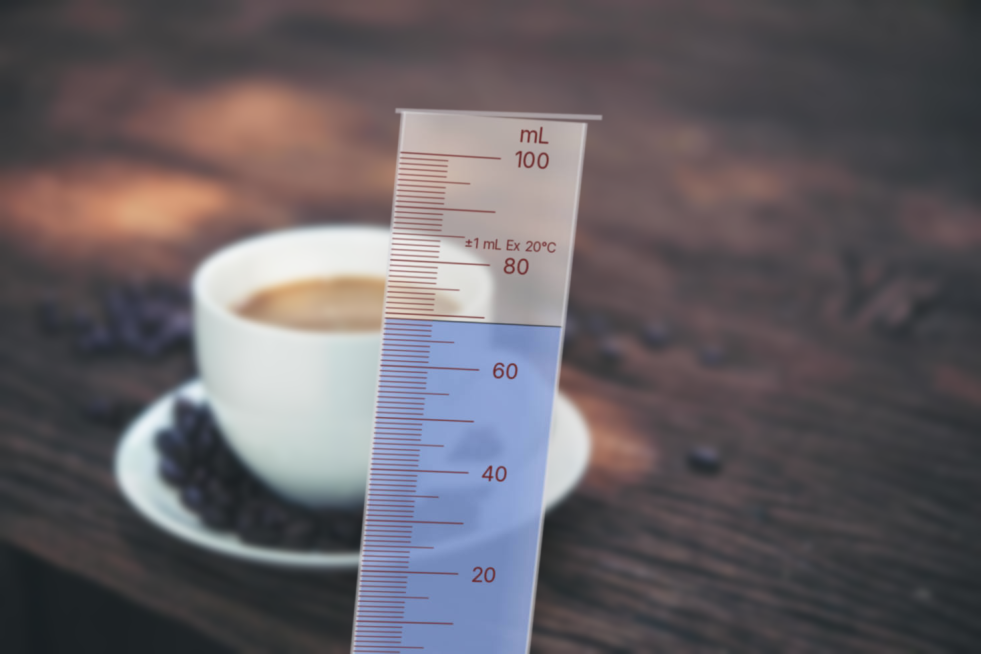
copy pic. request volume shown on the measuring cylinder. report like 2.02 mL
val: 69 mL
